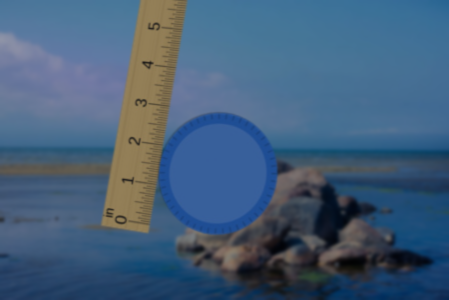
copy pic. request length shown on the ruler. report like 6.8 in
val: 3 in
